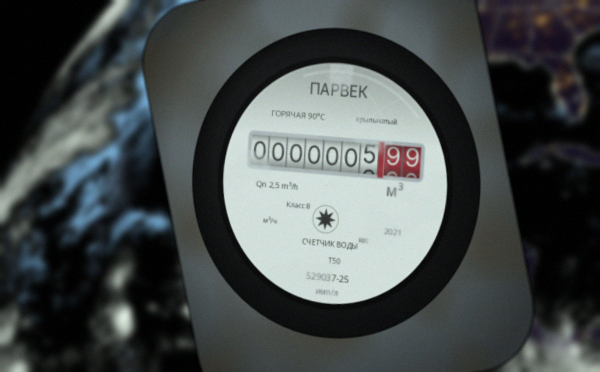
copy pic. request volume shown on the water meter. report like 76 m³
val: 5.99 m³
